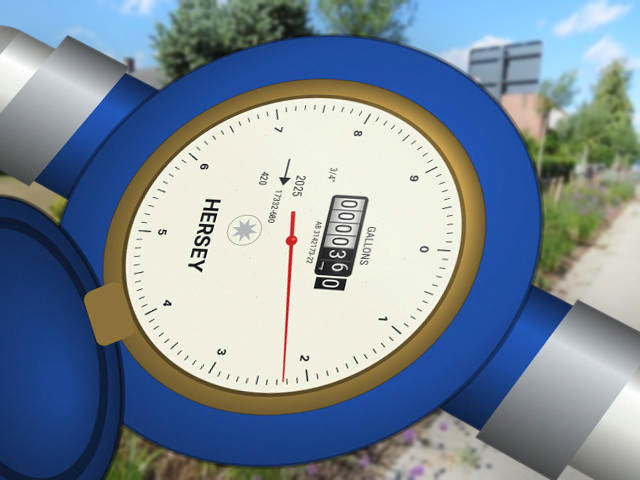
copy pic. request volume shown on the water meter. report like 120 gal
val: 362.2 gal
